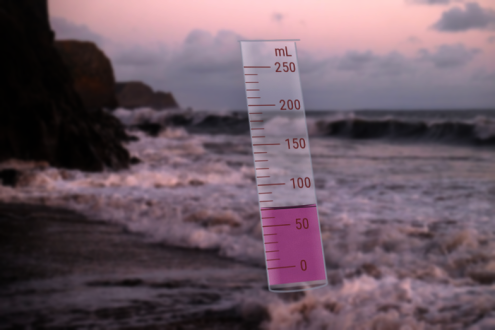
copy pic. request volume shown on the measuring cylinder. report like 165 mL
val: 70 mL
